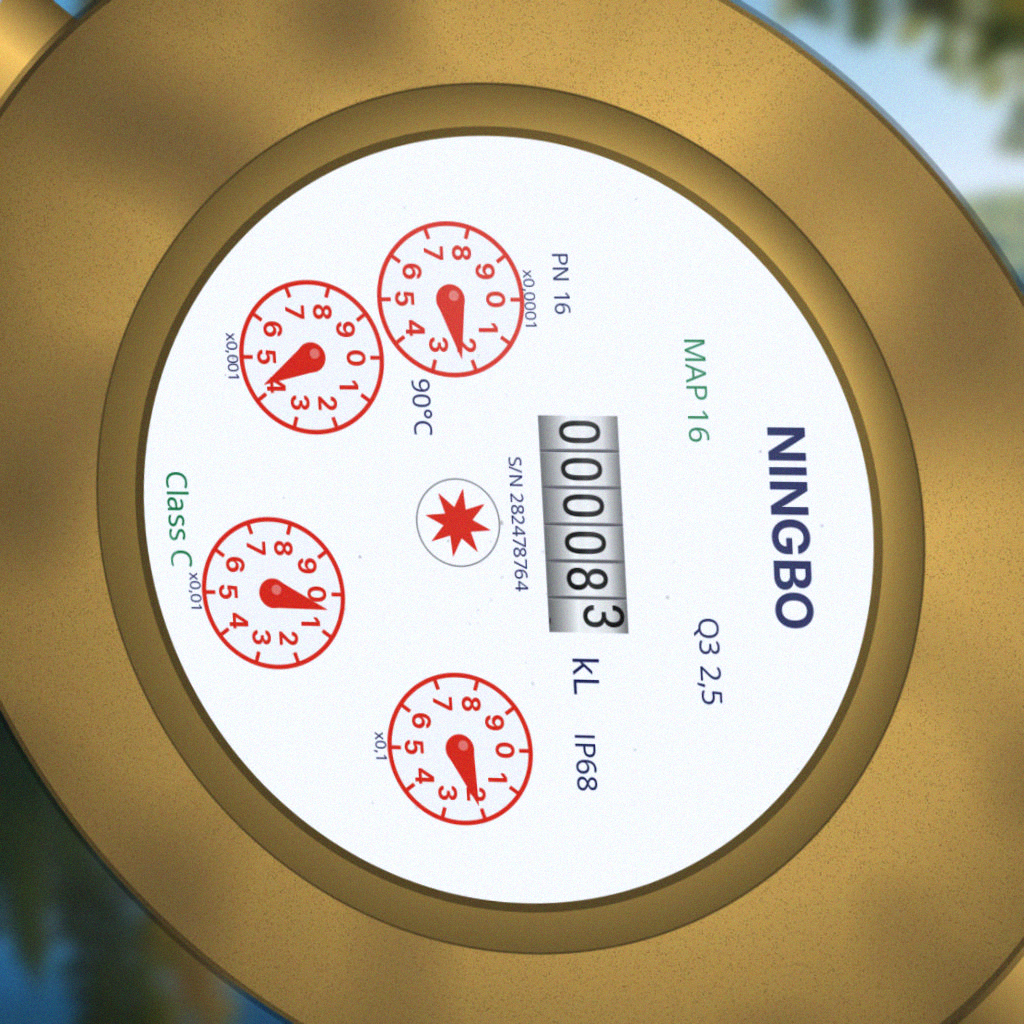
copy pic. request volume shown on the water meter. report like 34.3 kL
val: 83.2042 kL
